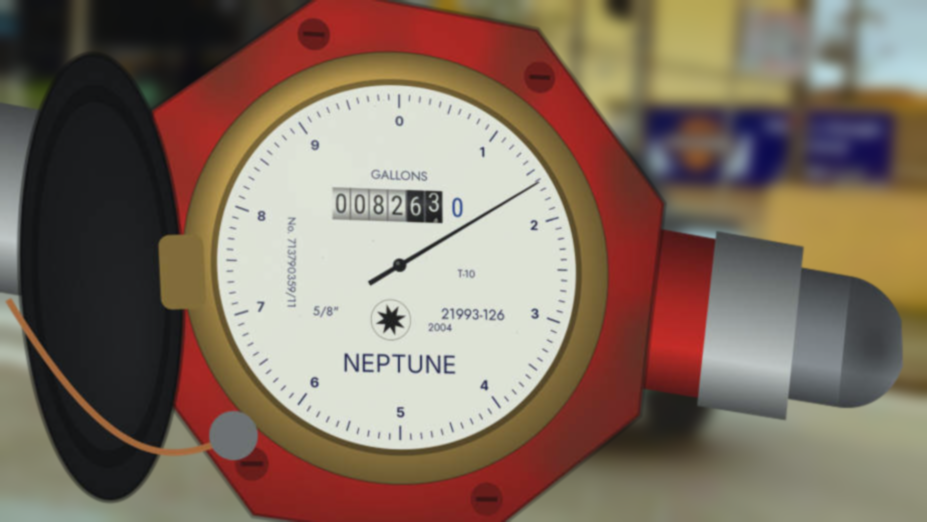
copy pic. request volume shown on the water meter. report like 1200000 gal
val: 82631.6 gal
